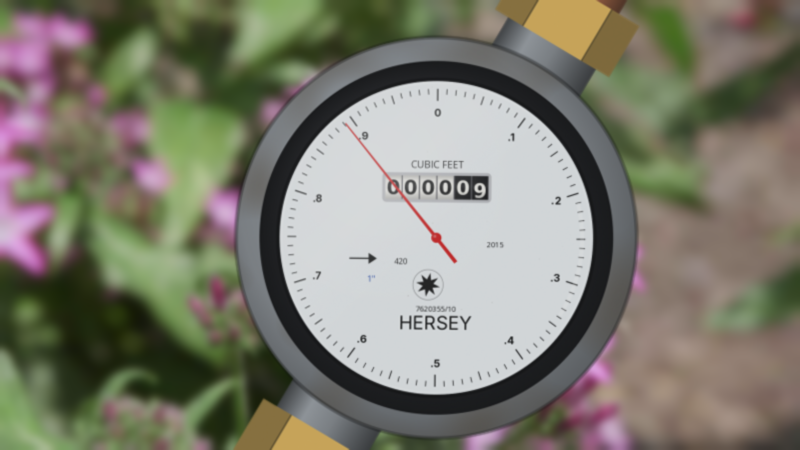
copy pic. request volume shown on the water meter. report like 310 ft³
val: 8.89 ft³
